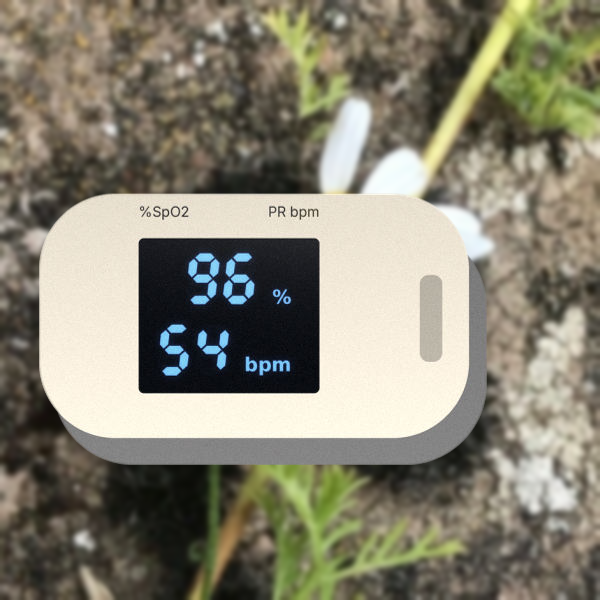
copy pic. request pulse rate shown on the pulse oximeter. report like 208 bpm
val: 54 bpm
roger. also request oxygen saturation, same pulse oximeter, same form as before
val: 96 %
